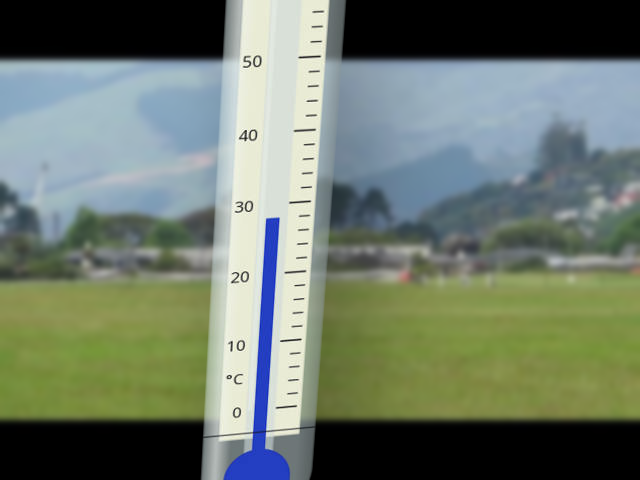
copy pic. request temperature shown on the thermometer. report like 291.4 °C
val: 28 °C
